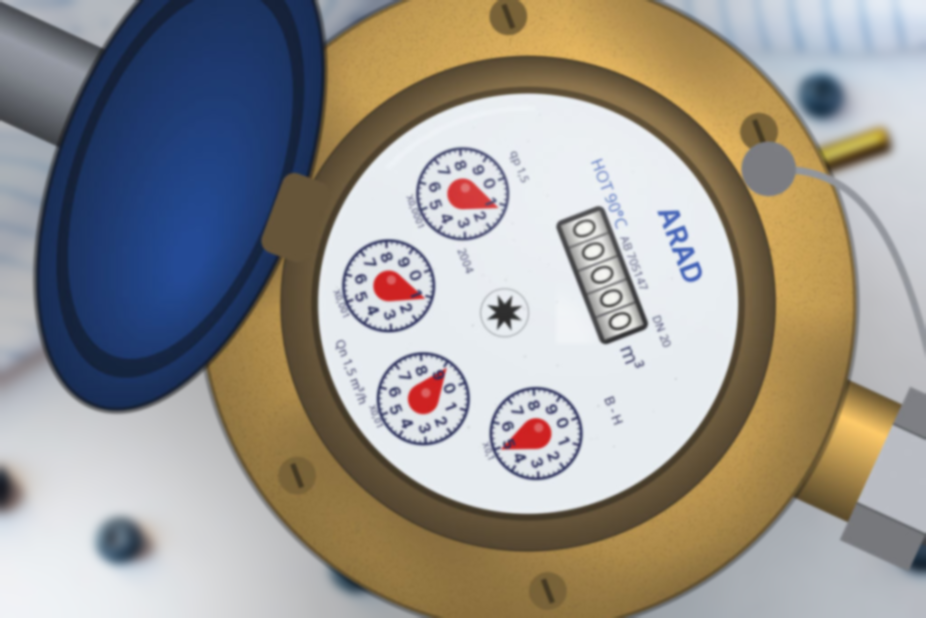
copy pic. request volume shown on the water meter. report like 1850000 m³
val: 0.4911 m³
